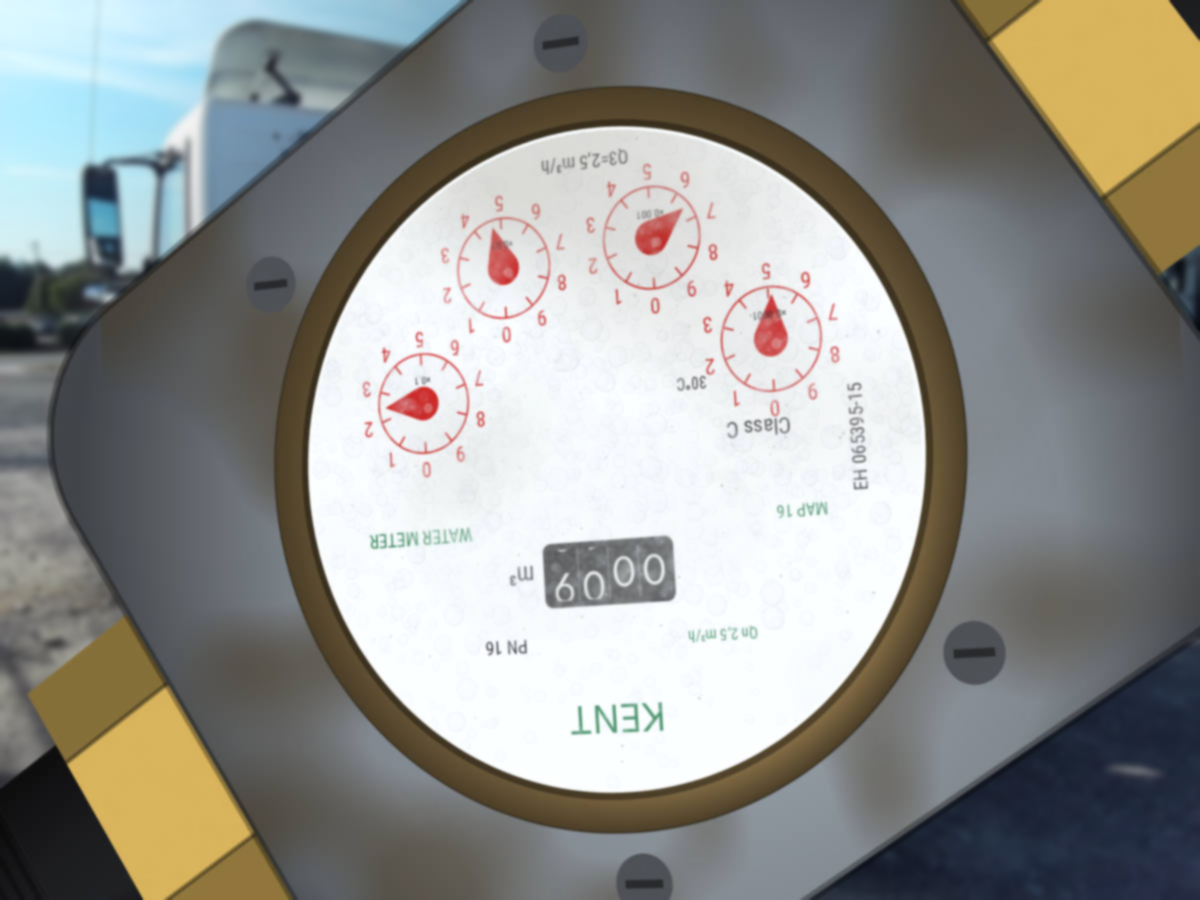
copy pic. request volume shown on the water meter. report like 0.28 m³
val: 9.2465 m³
